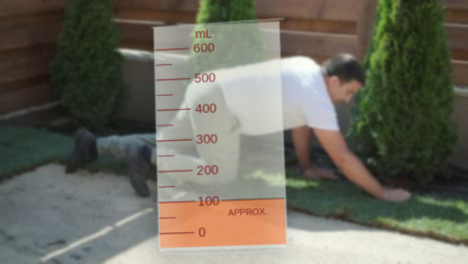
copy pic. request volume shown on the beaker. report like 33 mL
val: 100 mL
